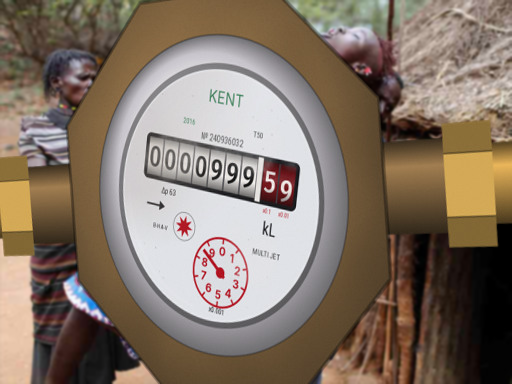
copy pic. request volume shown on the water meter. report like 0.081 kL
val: 999.588 kL
